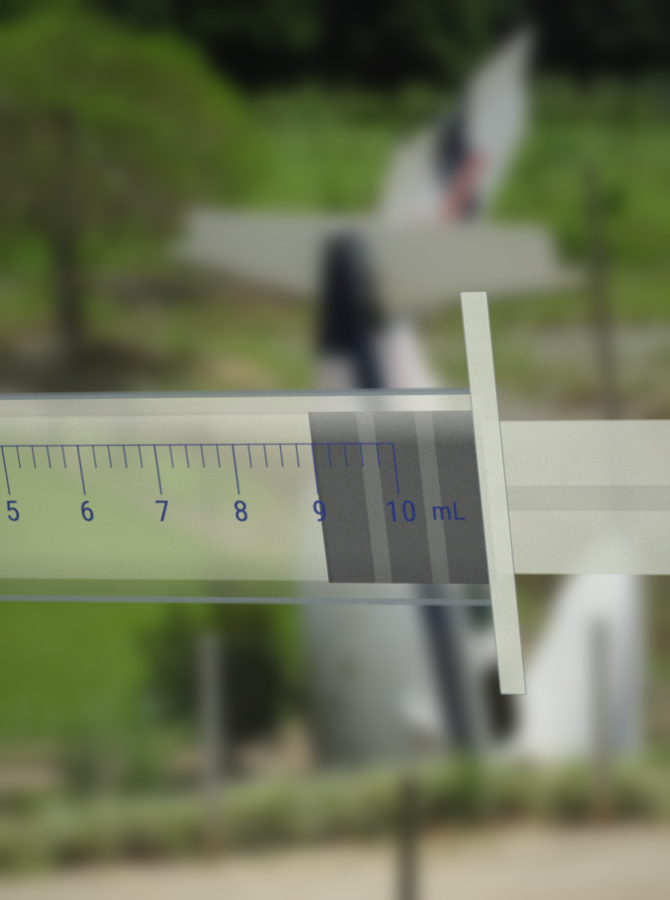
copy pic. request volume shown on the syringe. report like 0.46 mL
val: 9 mL
